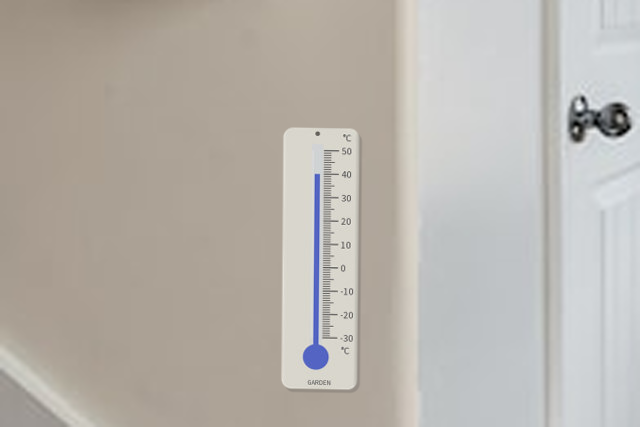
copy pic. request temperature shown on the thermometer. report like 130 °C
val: 40 °C
